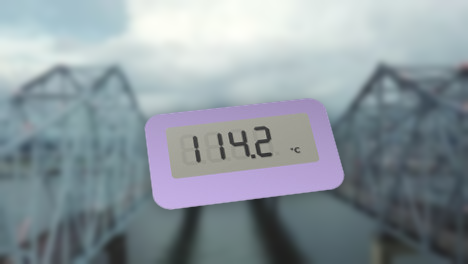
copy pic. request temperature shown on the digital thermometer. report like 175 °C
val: 114.2 °C
